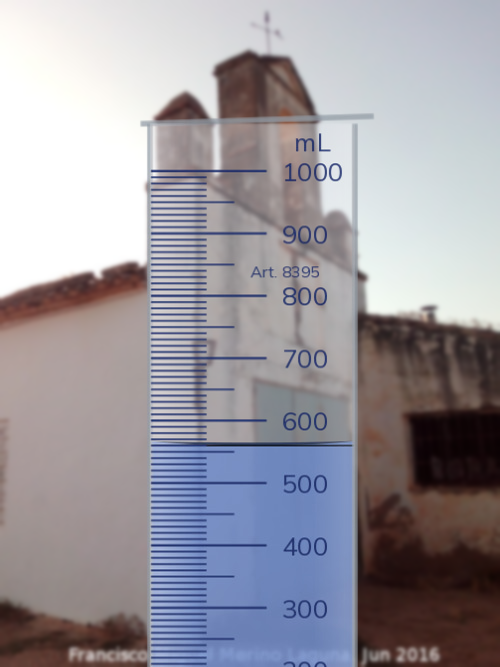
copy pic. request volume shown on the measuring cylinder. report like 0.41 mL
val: 560 mL
